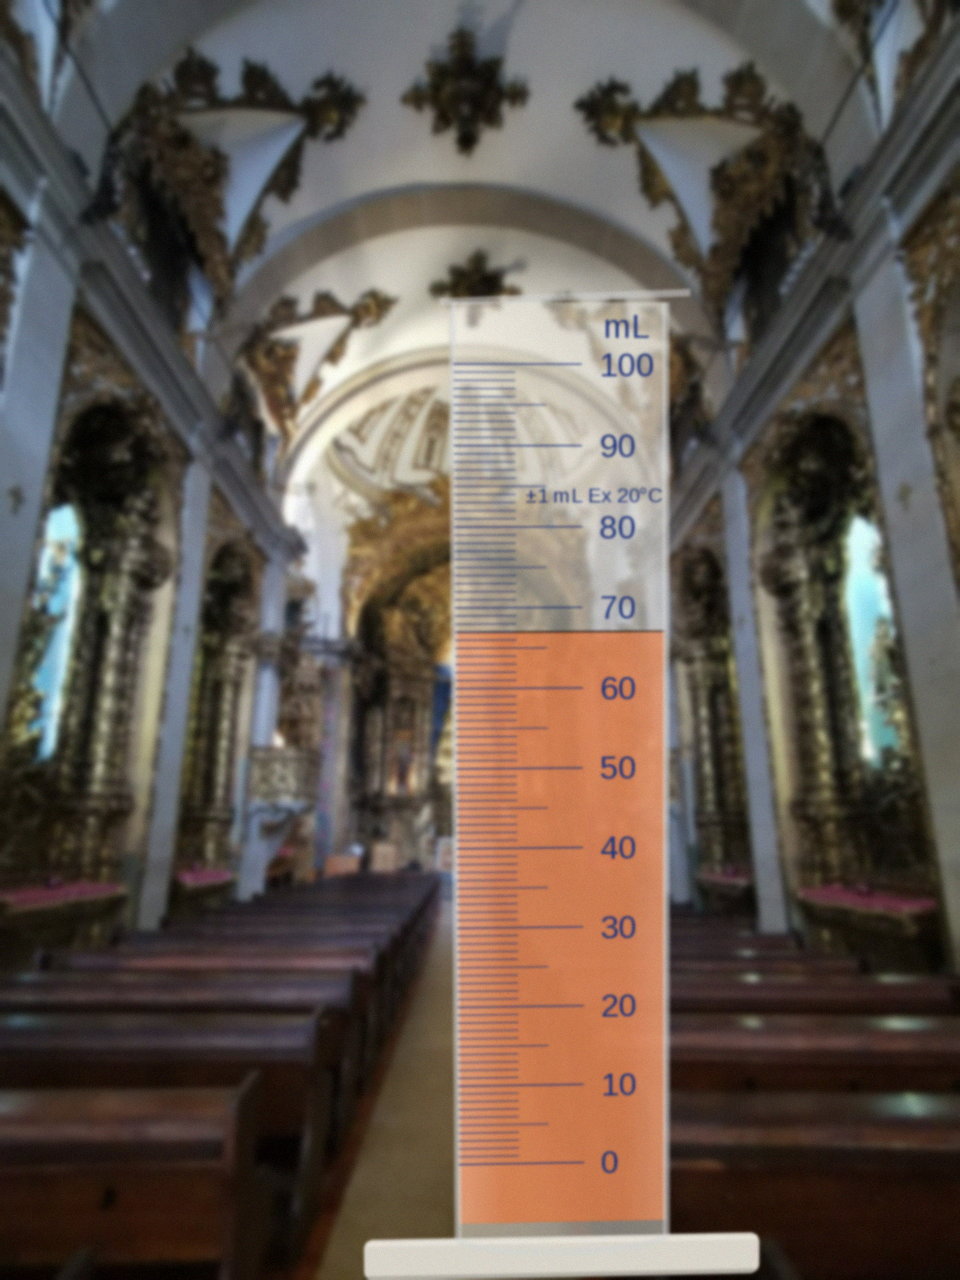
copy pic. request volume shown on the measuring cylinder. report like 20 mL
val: 67 mL
